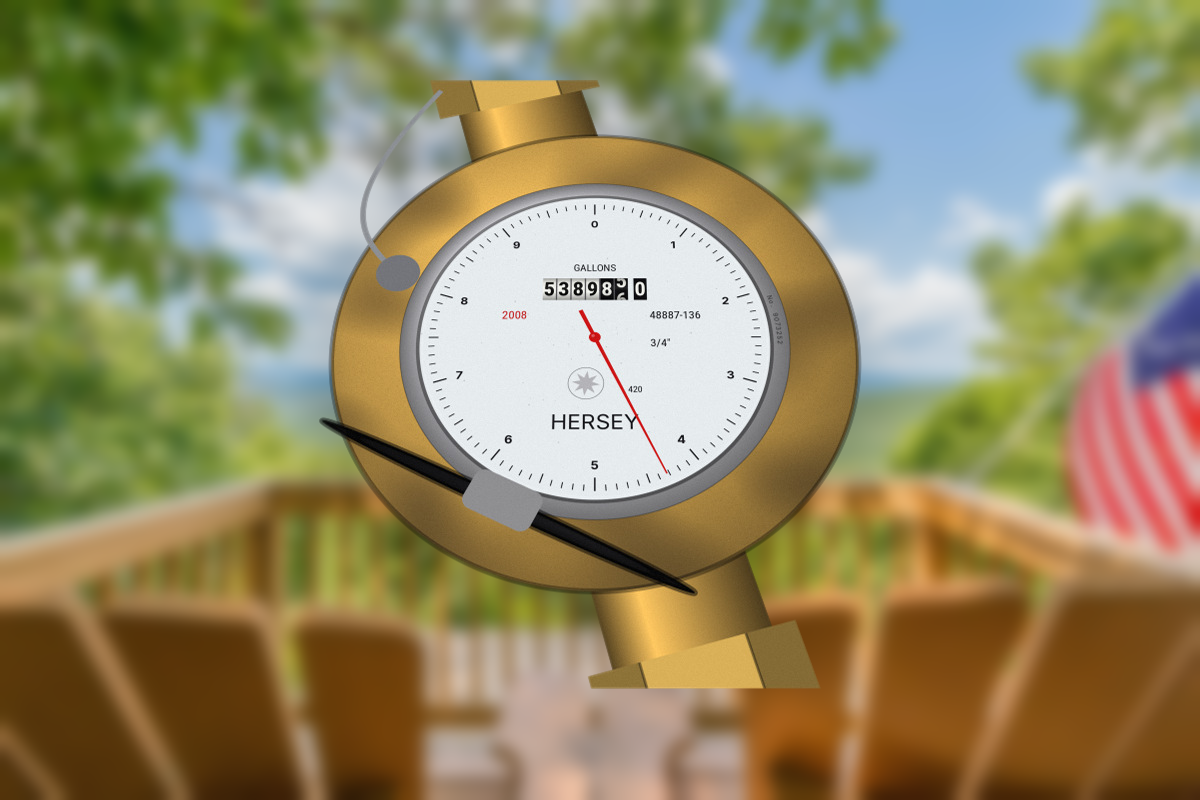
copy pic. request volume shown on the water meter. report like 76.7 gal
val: 5389854.3 gal
